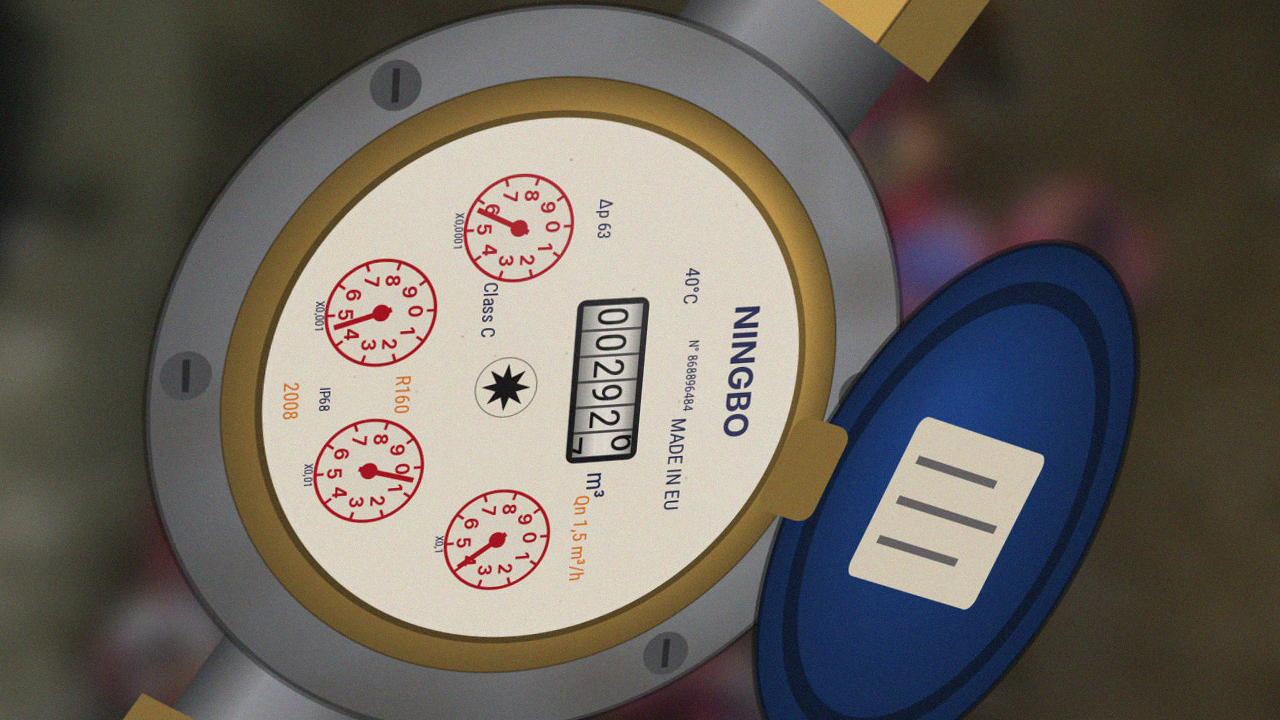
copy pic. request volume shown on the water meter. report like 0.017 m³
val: 2926.4045 m³
